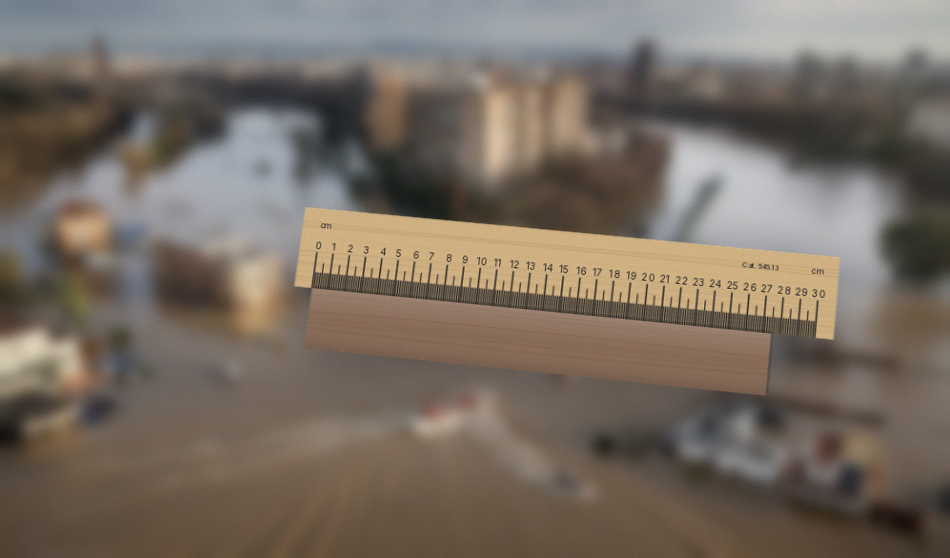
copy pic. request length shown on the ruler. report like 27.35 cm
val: 27.5 cm
